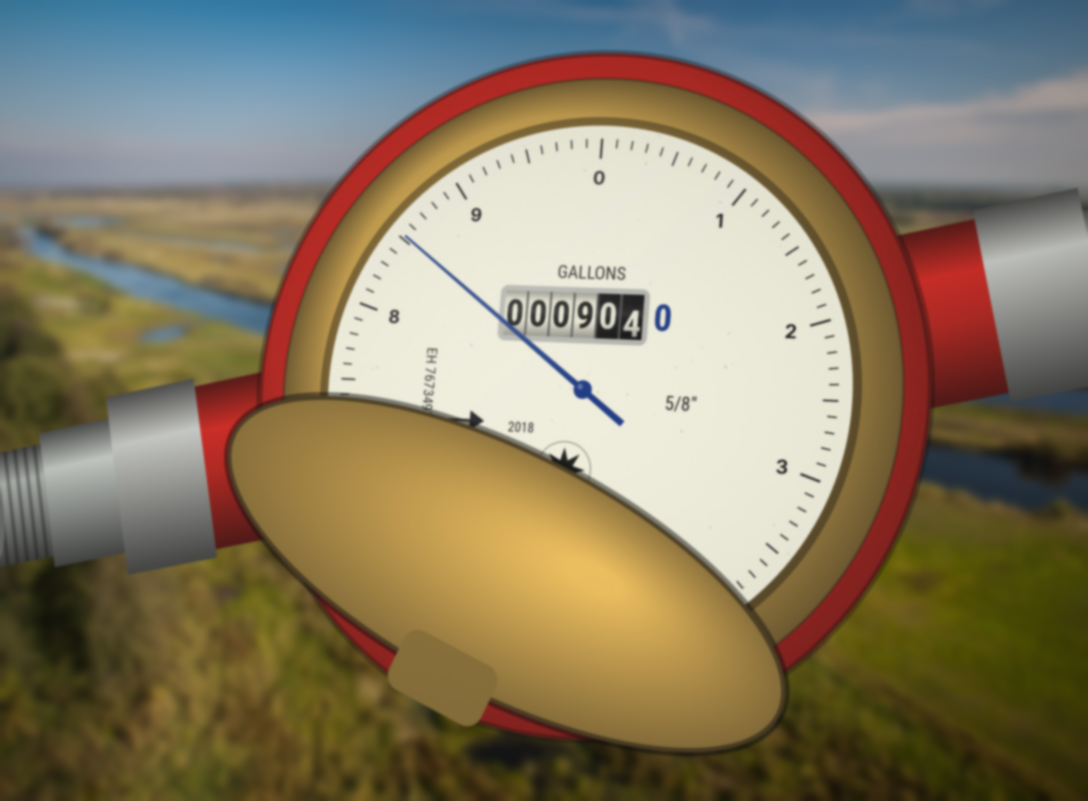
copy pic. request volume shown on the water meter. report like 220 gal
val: 9038.5 gal
